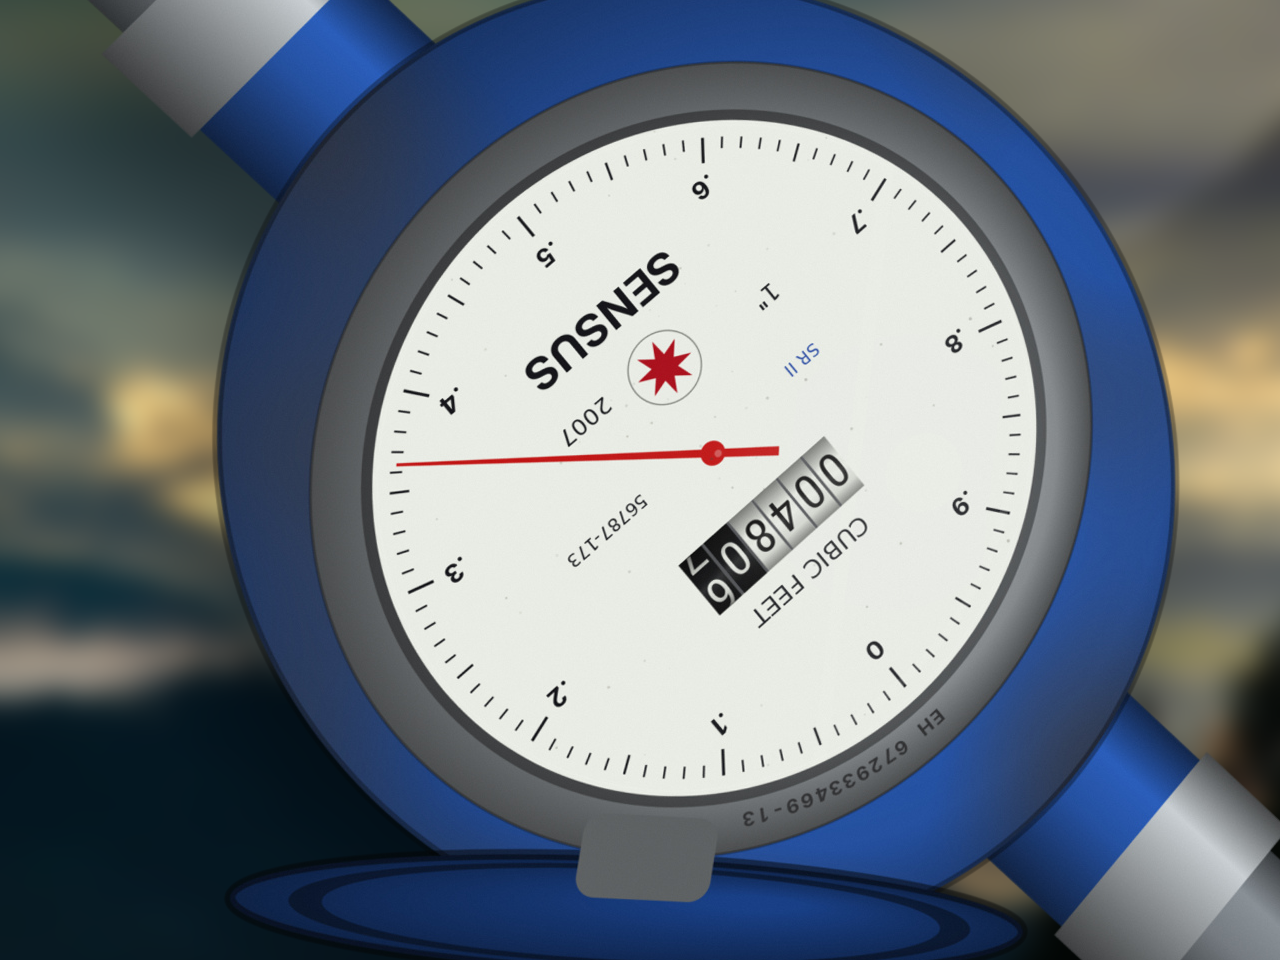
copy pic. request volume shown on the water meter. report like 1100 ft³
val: 4806.36 ft³
